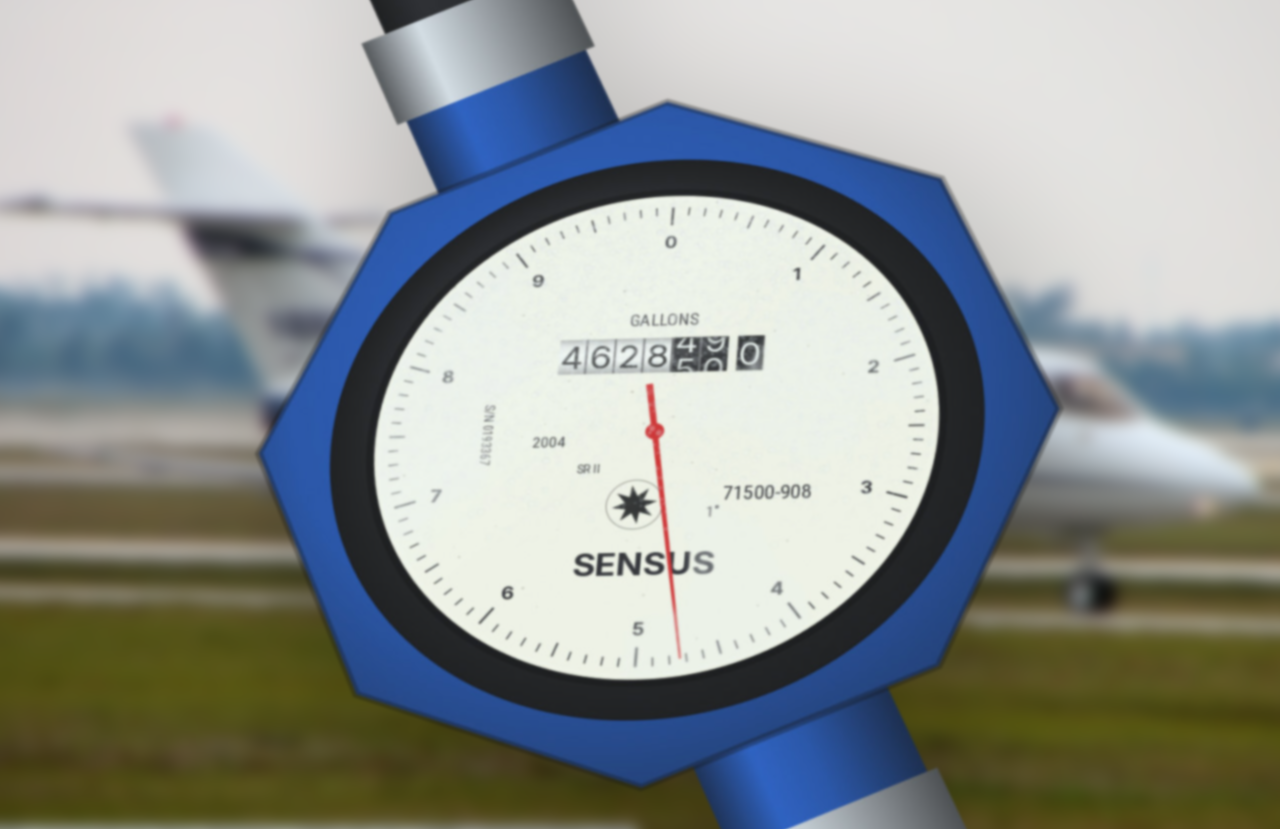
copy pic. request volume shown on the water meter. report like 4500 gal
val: 4628494.7 gal
